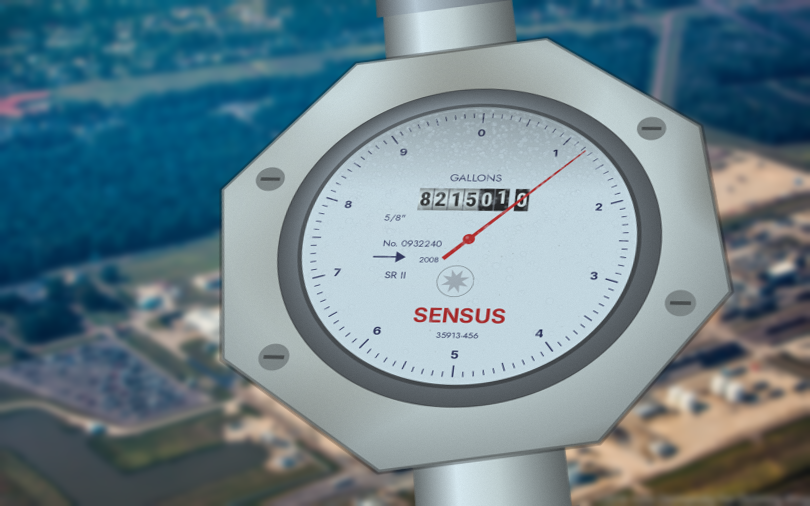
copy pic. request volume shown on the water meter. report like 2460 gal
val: 8215011.2 gal
